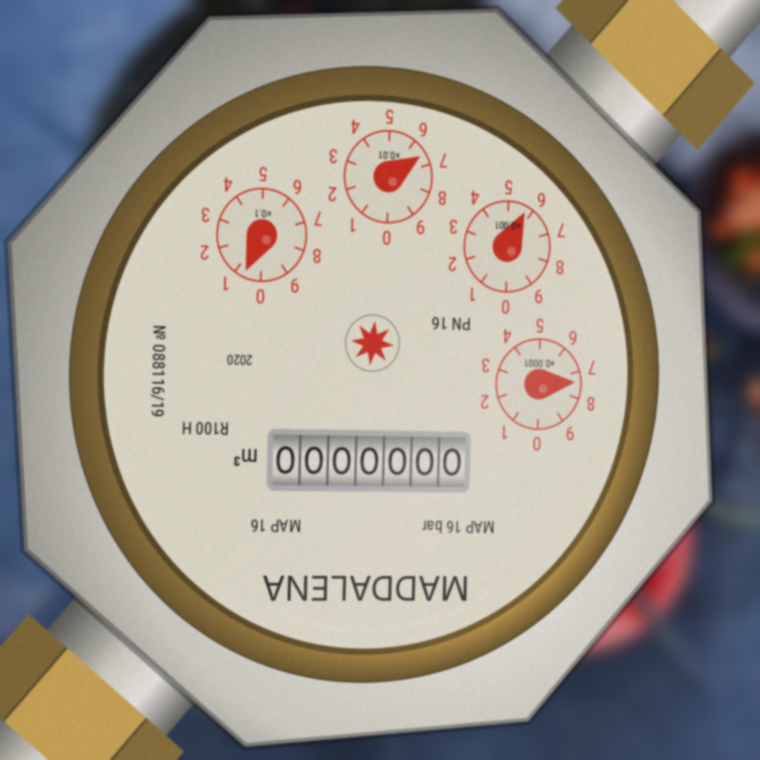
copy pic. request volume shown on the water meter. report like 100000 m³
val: 0.0657 m³
